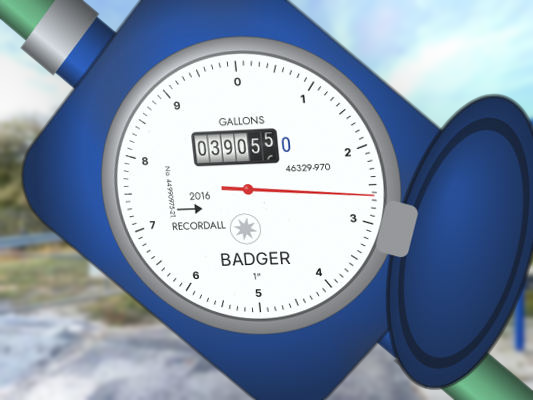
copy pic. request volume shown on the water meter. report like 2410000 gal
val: 390552.6 gal
